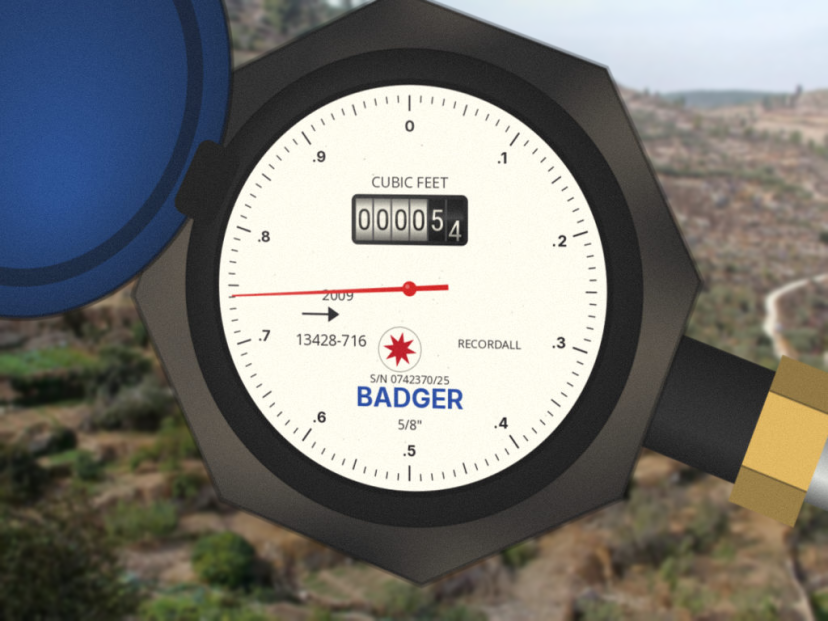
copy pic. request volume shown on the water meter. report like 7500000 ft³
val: 53.74 ft³
